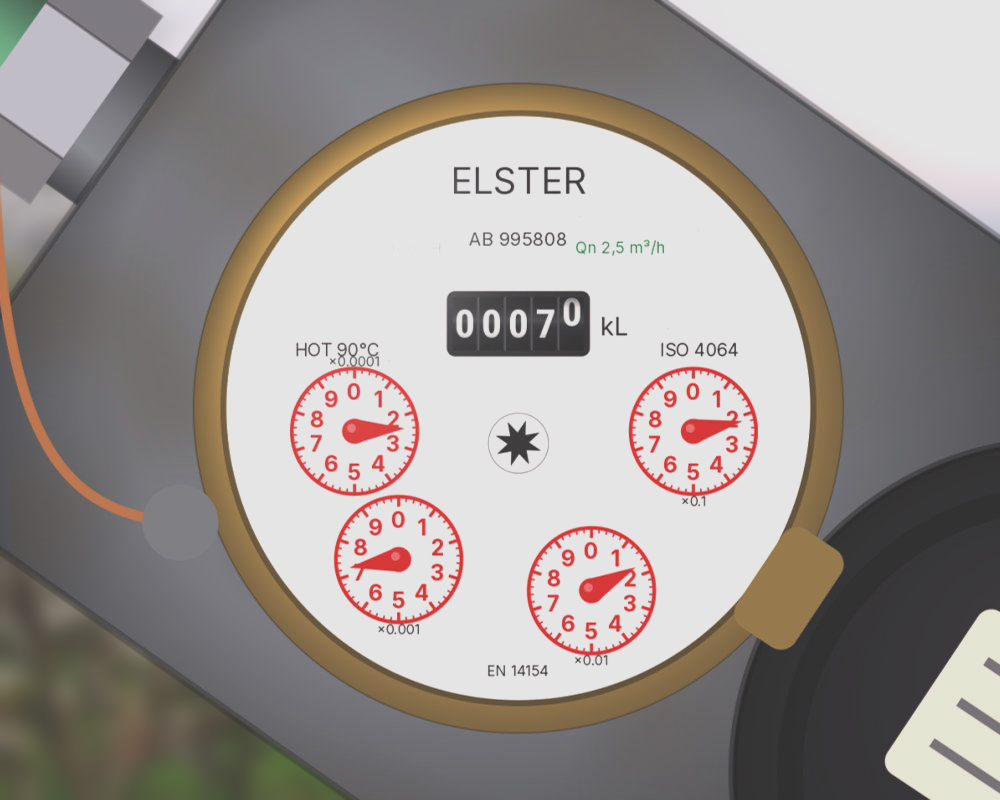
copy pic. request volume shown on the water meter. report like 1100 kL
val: 70.2172 kL
